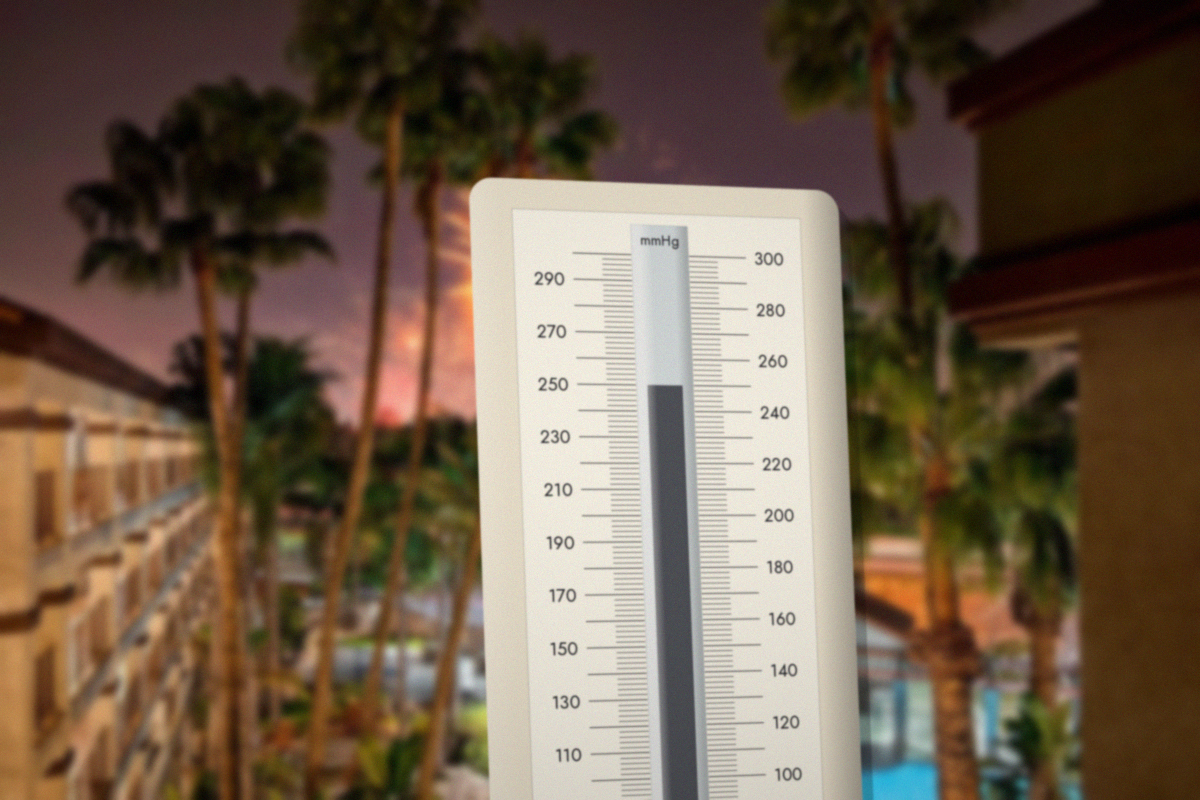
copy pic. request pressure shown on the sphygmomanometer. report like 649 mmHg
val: 250 mmHg
